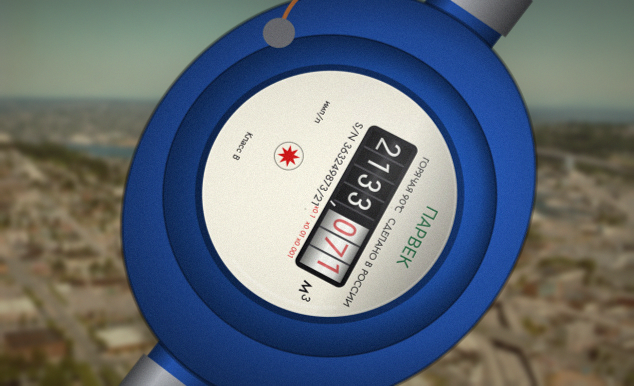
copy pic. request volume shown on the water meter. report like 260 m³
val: 2133.071 m³
